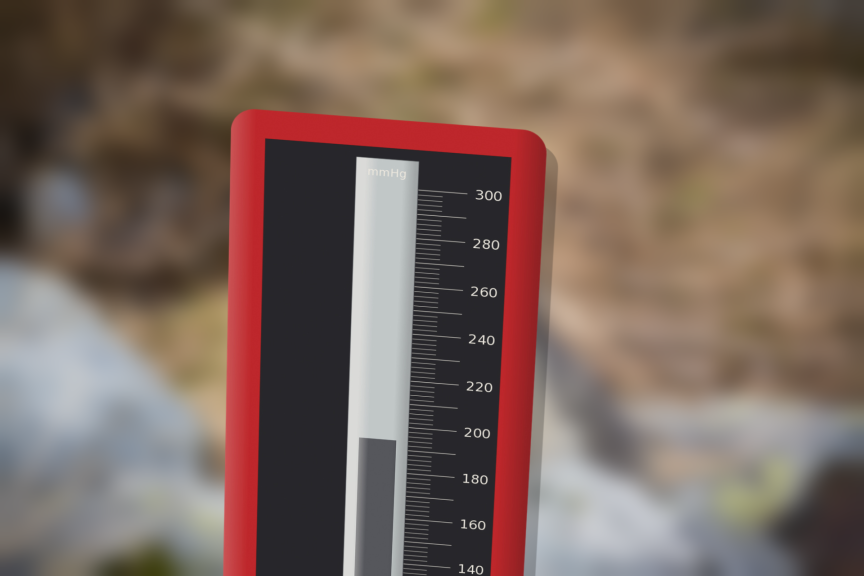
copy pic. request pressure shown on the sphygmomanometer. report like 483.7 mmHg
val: 194 mmHg
